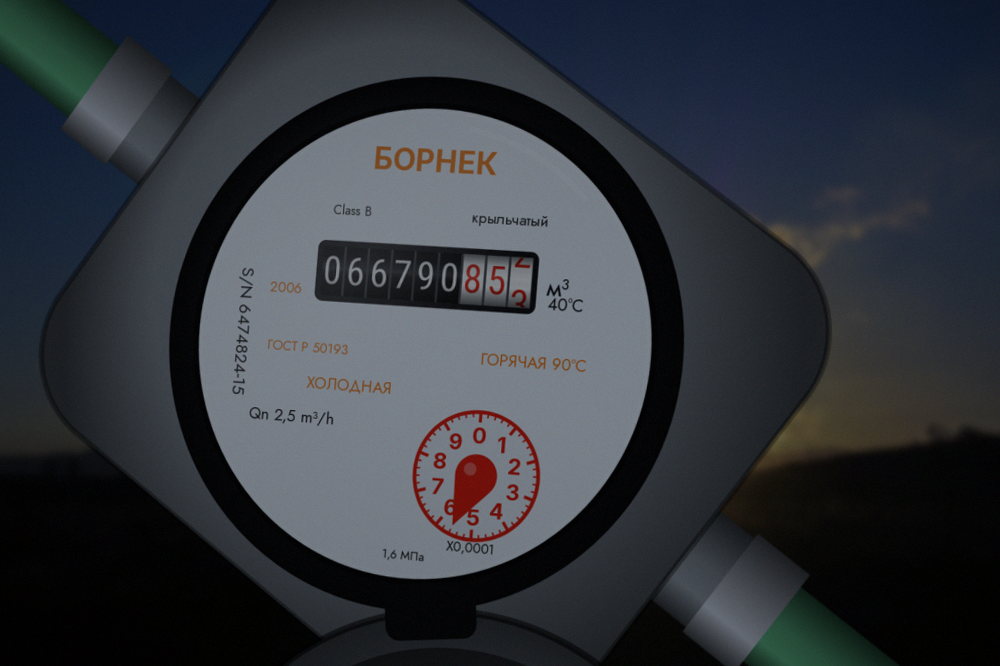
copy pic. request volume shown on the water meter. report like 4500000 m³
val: 66790.8525 m³
